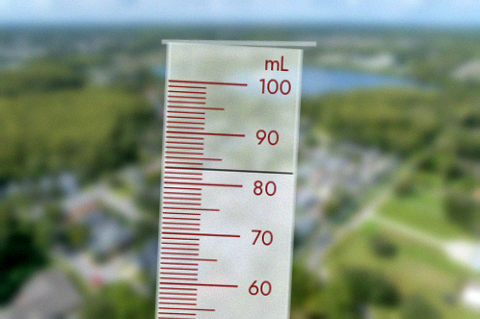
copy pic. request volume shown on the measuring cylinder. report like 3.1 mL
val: 83 mL
